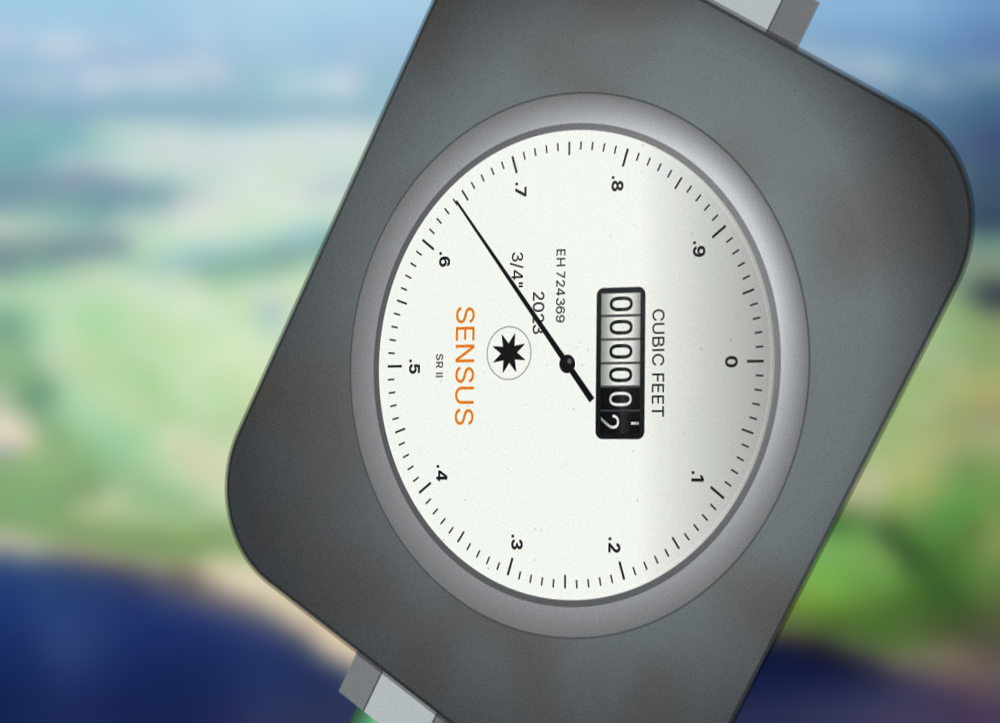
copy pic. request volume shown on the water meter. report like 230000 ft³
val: 1.64 ft³
